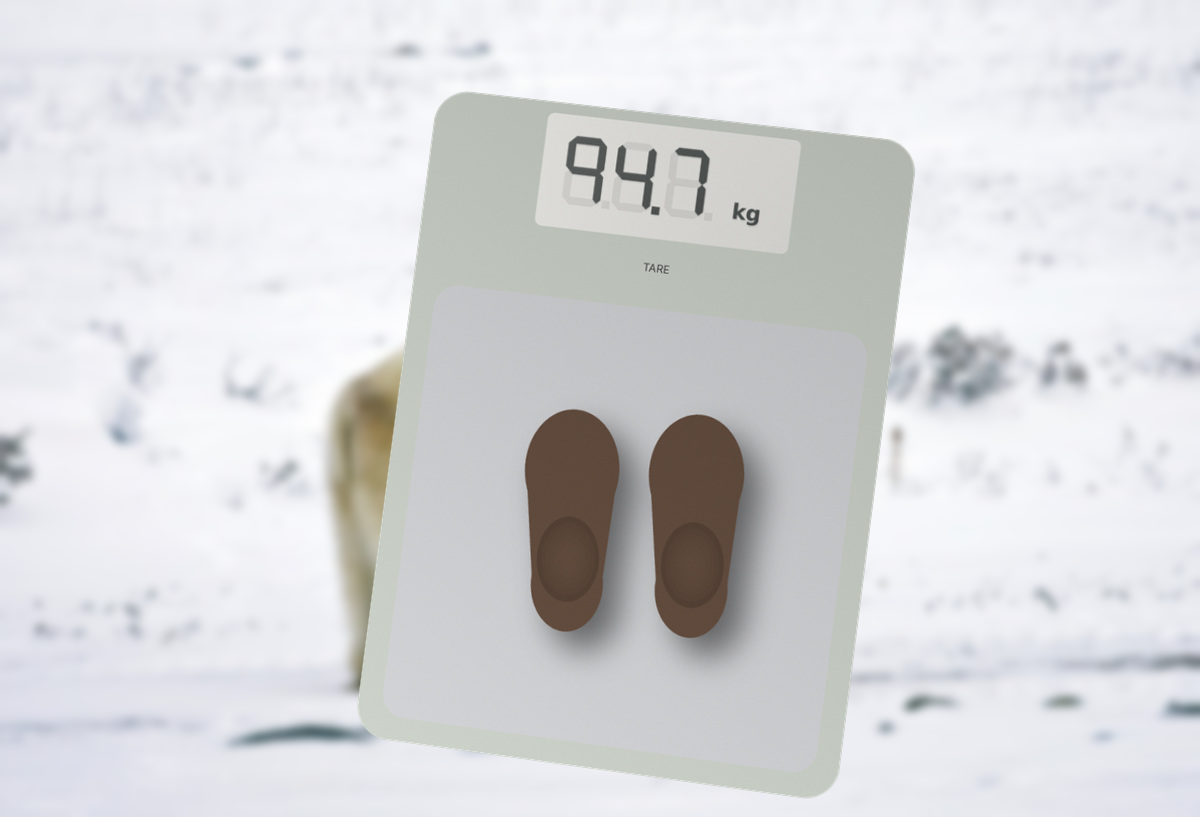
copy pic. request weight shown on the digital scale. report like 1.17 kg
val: 94.7 kg
